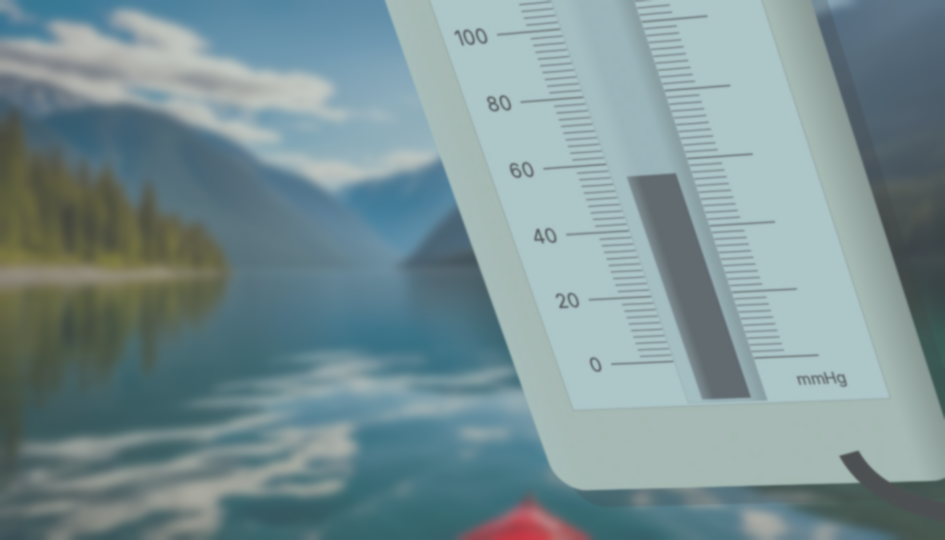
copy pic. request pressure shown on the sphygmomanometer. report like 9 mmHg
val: 56 mmHg
